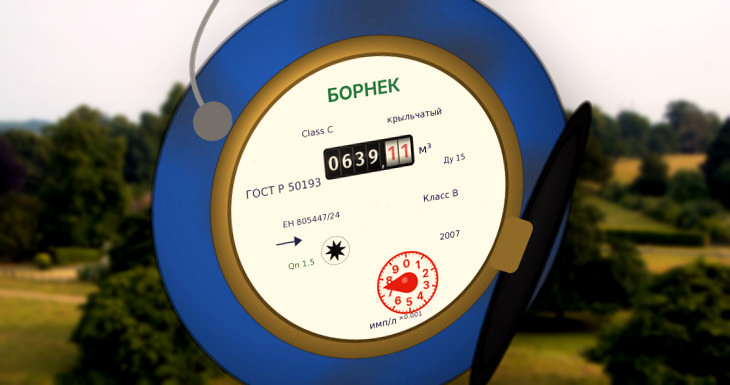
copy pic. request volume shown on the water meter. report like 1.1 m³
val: 639.117 m³
